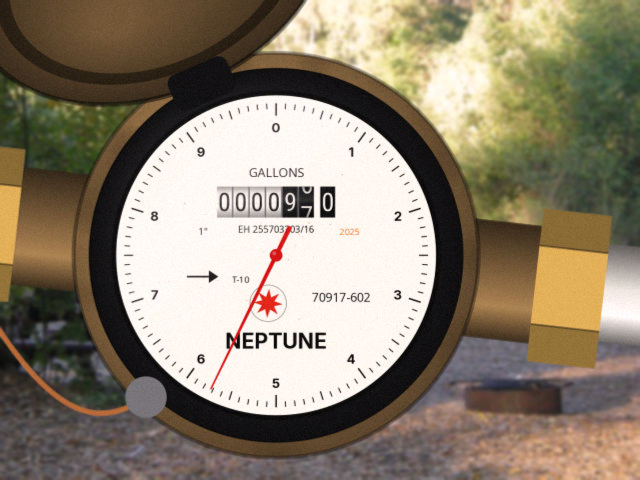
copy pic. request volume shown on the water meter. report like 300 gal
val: 965.7 gal
